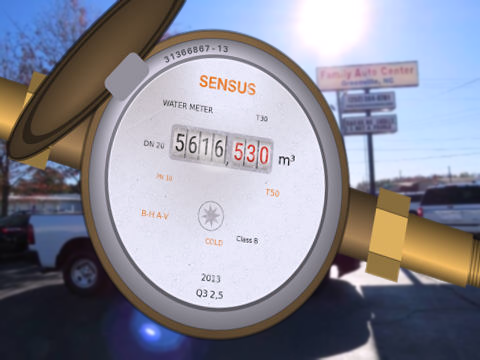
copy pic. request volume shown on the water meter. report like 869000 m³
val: 5616.530 m³
